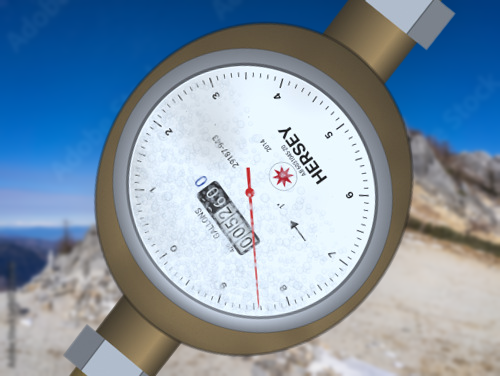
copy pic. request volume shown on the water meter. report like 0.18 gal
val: 52598.4 gal
